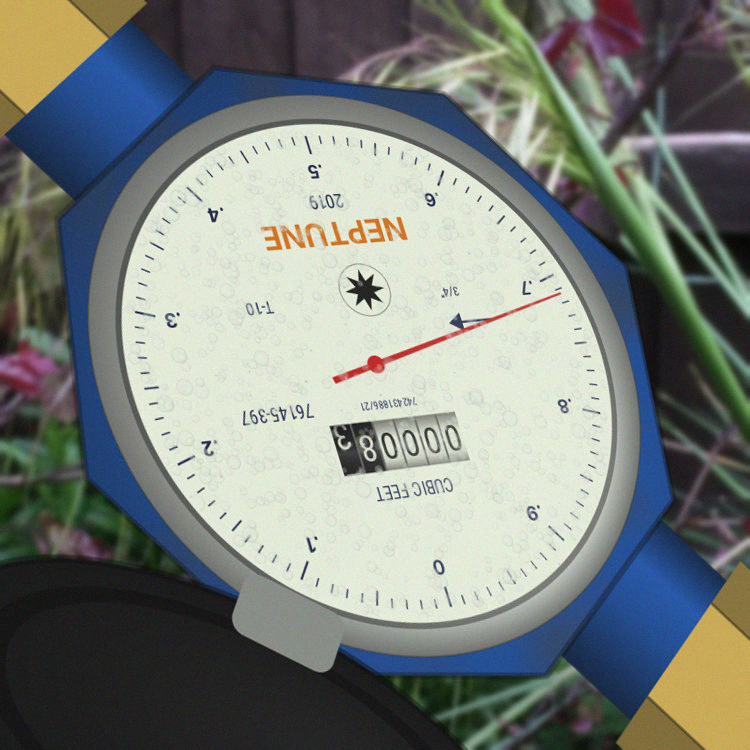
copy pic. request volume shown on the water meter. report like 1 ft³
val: 82.71 ft³
